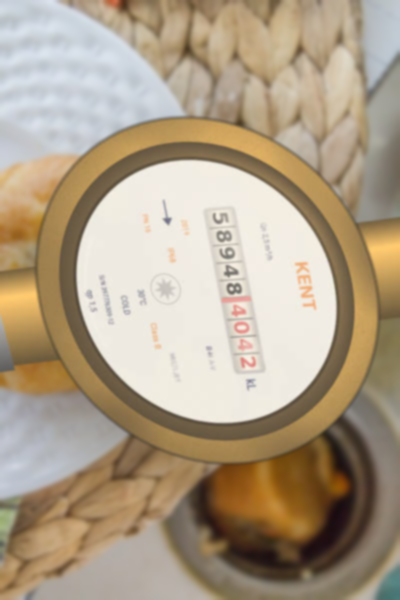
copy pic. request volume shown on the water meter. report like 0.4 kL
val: 58948.4042 kL
